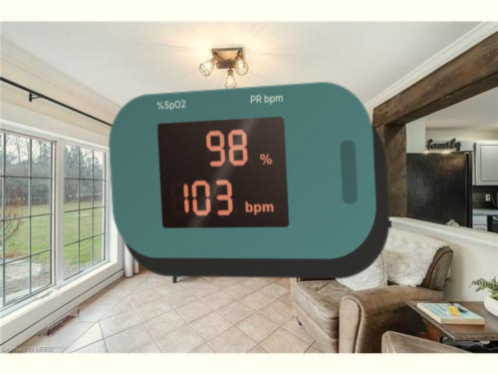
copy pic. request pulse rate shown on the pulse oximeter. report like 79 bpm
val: 103 bpm
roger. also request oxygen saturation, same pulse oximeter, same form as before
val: 98 %
